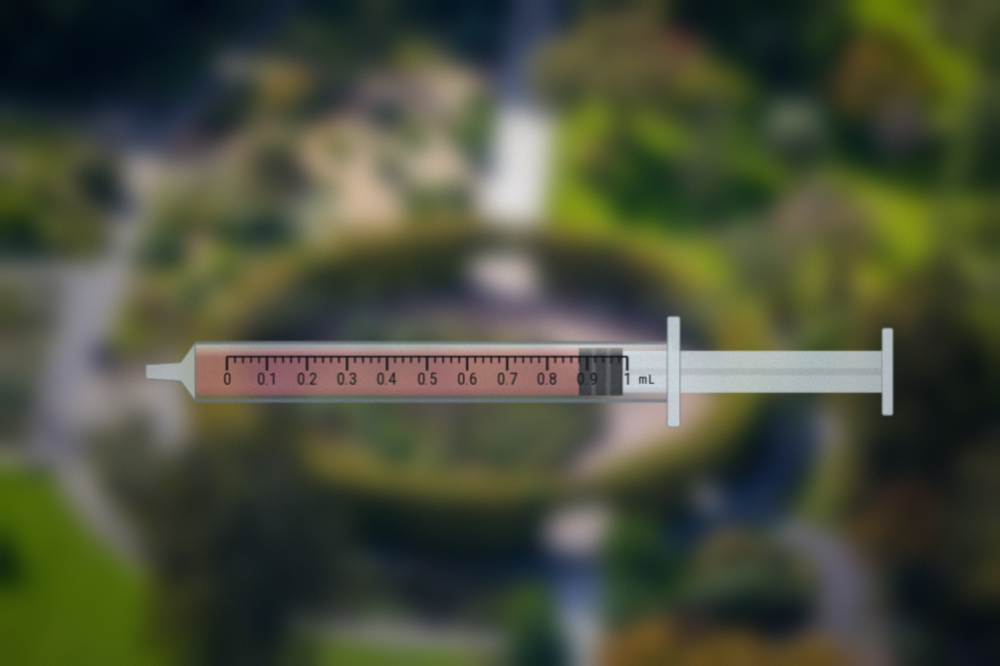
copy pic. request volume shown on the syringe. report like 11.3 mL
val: 0.88 mL
